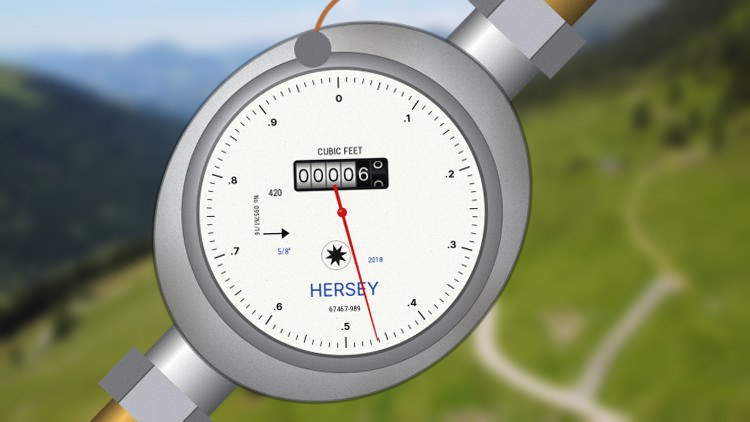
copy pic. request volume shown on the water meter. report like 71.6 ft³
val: 68.46 ft³
